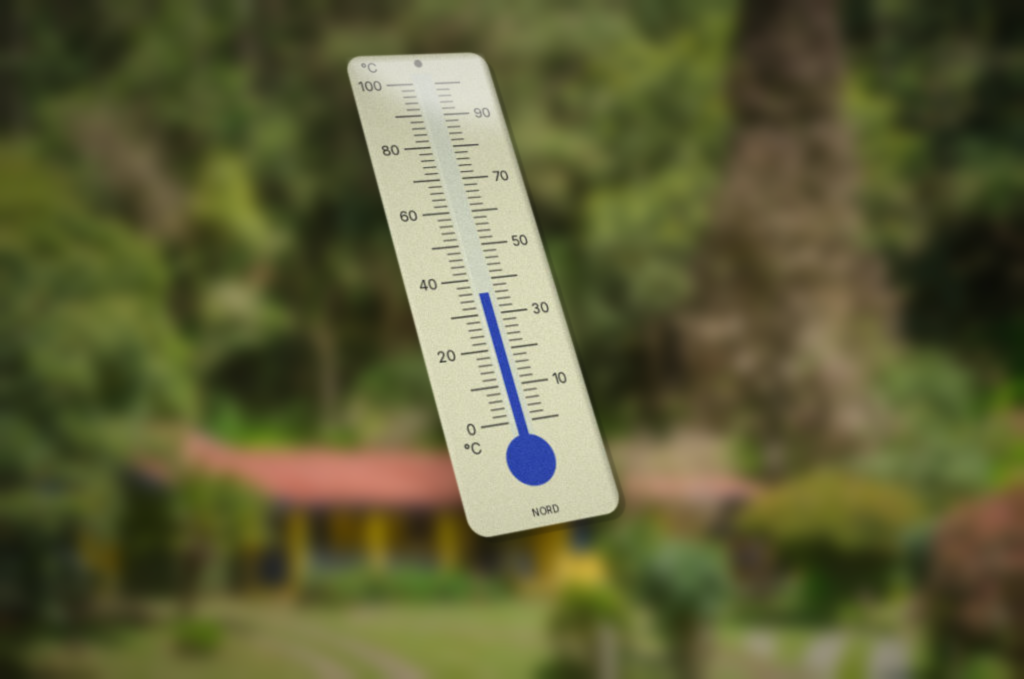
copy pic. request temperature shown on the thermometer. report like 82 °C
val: 36 °C
